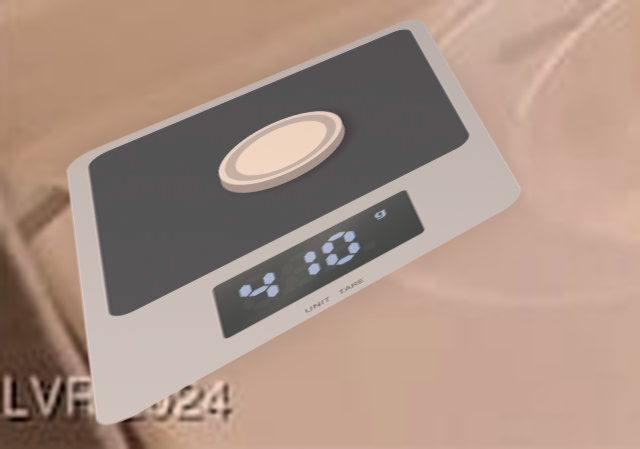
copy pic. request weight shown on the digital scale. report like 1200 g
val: 410 g
